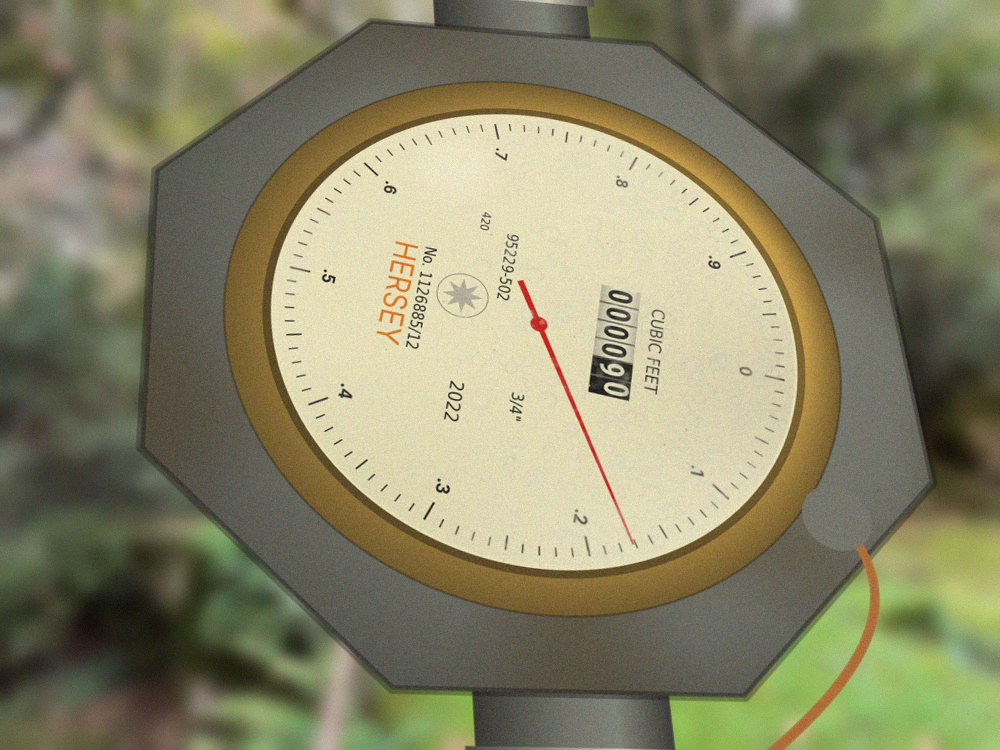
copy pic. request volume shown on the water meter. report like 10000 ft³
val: 90.17 ft³
